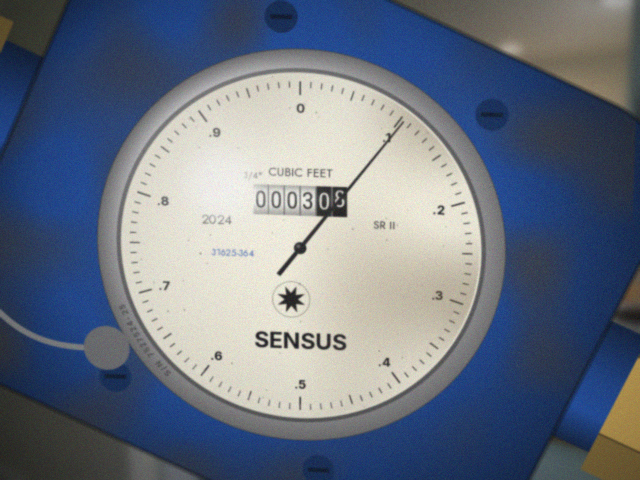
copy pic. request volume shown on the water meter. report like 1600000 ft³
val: 308.10 ft³
